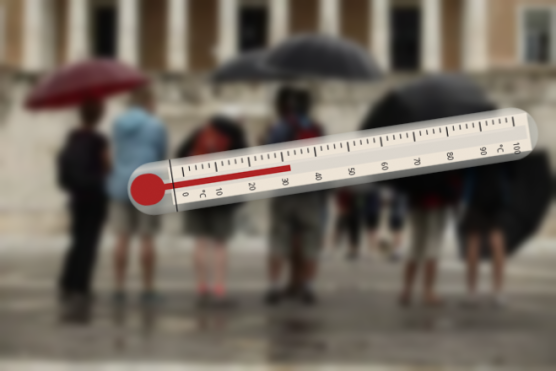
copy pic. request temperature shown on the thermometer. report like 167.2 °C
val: 32 °C
